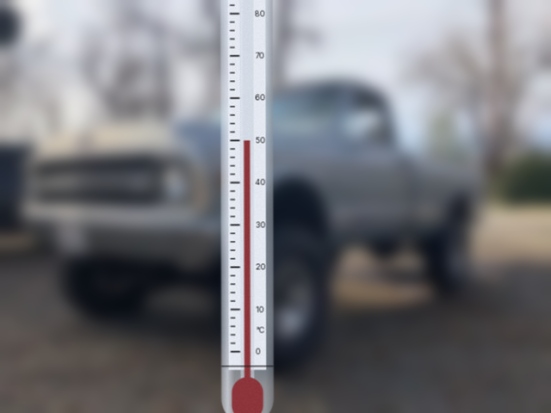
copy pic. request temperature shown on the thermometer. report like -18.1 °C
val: 50 °C
